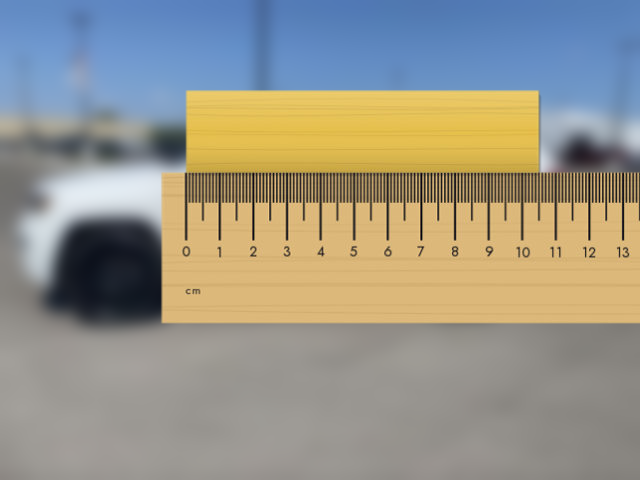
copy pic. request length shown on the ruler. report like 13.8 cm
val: 10.5 cm
